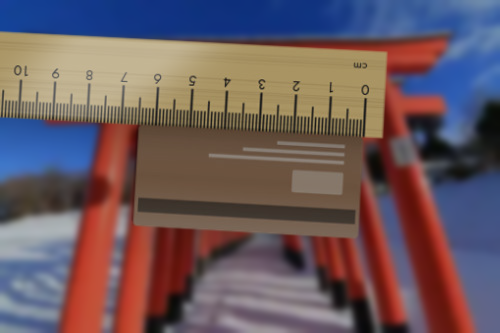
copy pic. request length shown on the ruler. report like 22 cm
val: 6.5 cm
